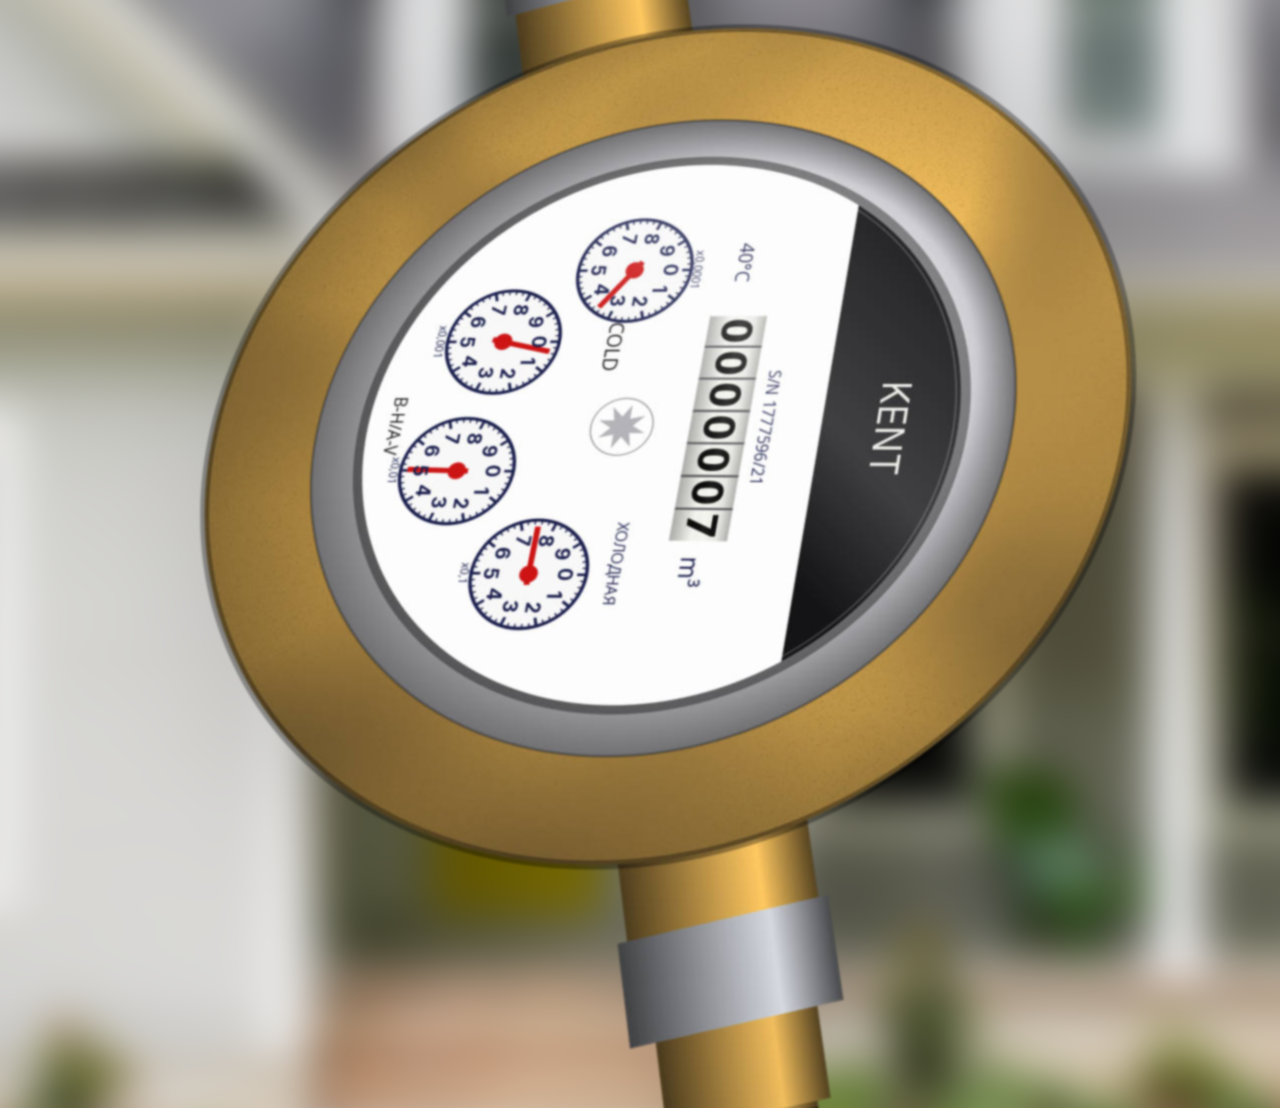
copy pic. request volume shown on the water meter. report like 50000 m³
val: 7.7503 m³
